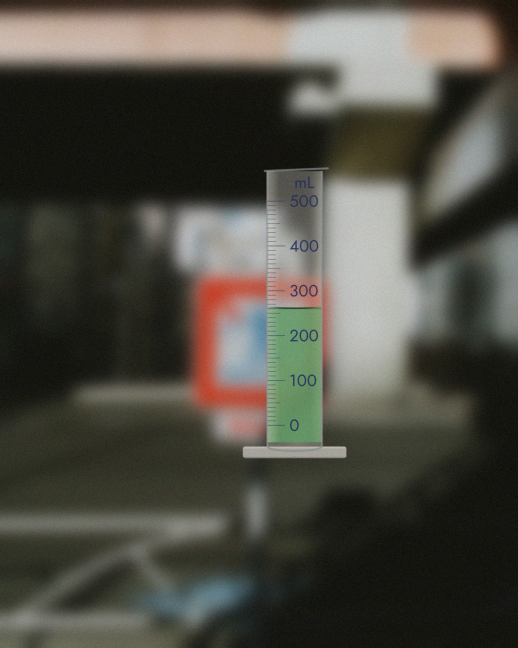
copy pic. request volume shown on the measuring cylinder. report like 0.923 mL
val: 260 mL
